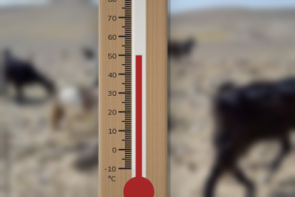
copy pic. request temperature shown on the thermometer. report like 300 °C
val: 50 °C
